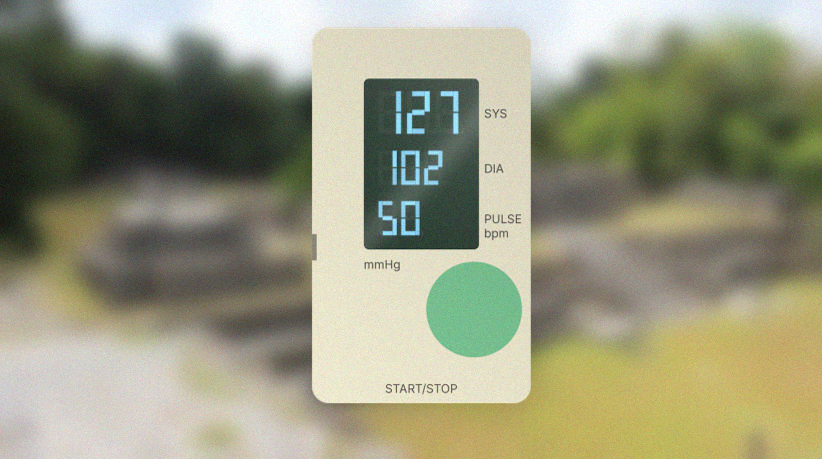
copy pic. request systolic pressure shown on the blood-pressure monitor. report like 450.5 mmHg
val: 127 mmHg
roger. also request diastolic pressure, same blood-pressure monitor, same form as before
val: 102 mmHg
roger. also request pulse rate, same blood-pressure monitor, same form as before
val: 50 bpm
